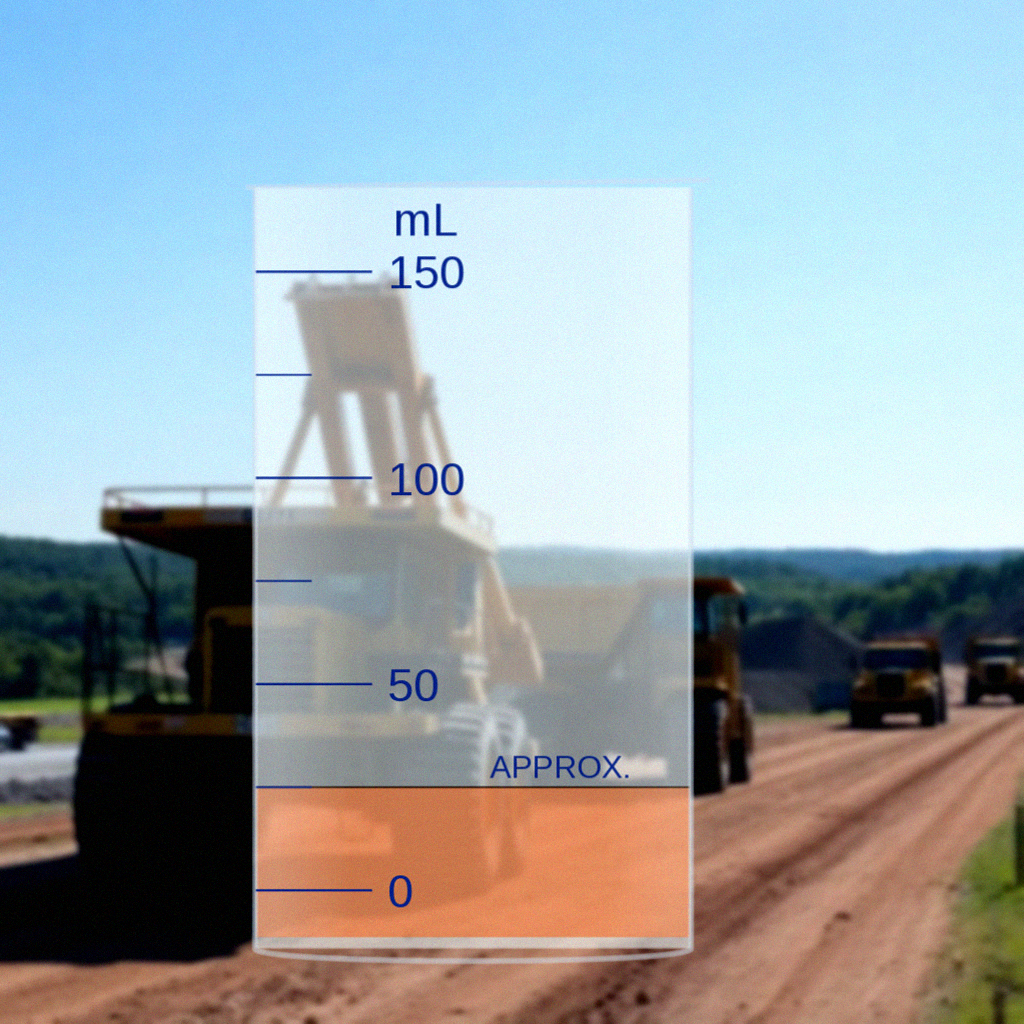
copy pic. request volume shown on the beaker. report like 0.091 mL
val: 25 mL
